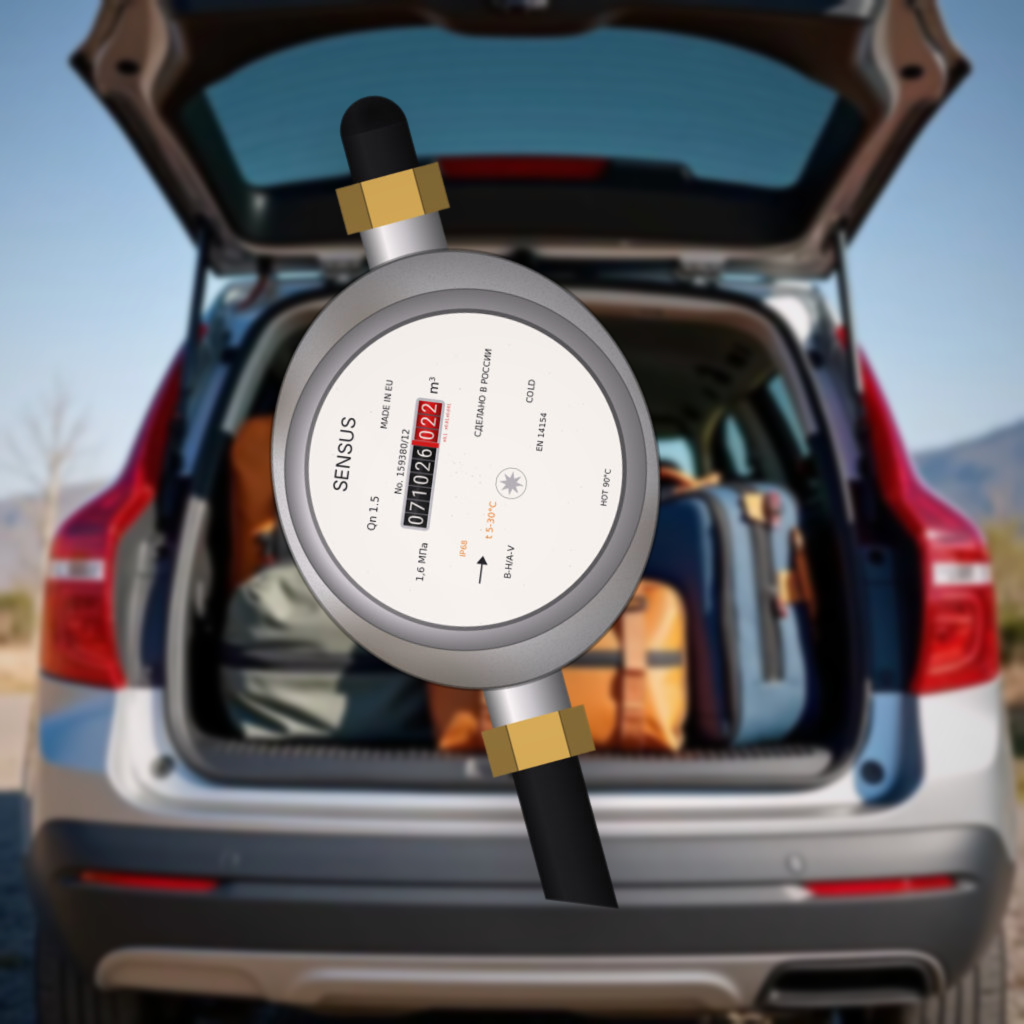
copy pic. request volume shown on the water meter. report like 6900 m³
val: 71026.022 m³
